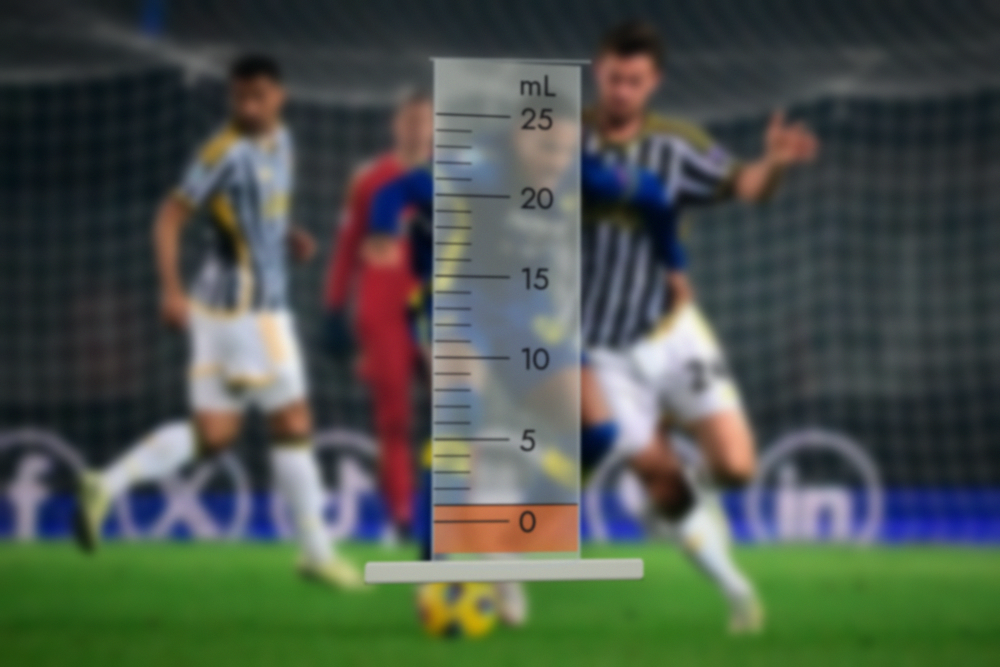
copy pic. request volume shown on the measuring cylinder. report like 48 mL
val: 1 mL
